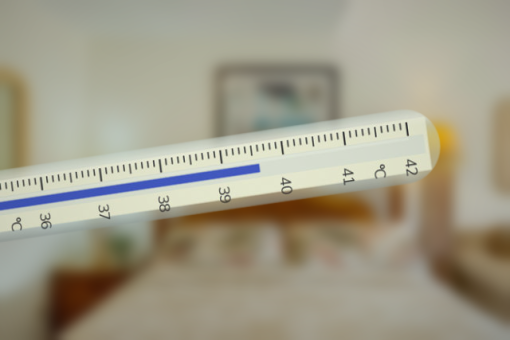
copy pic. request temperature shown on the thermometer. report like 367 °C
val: 39.6 °C
